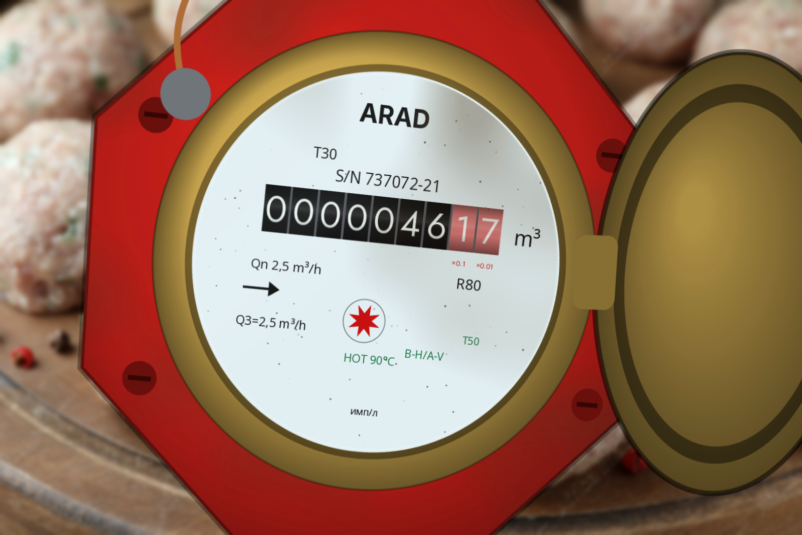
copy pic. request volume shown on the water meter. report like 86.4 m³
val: 46.17 m³
